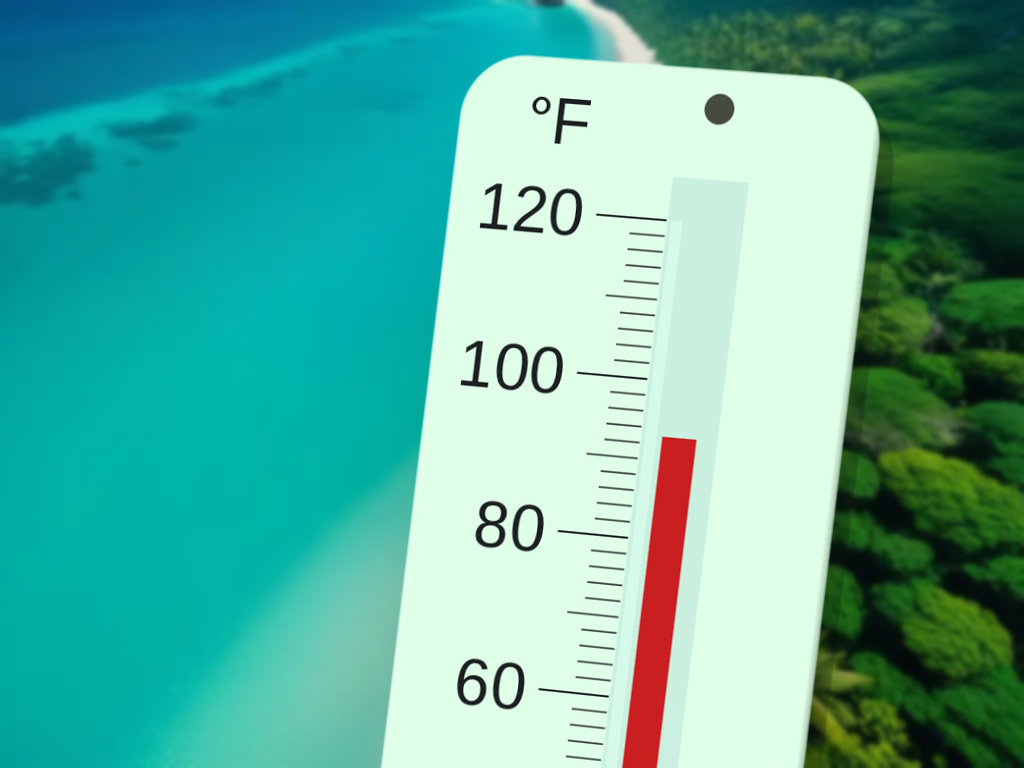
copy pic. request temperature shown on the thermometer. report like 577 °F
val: 93 °F
